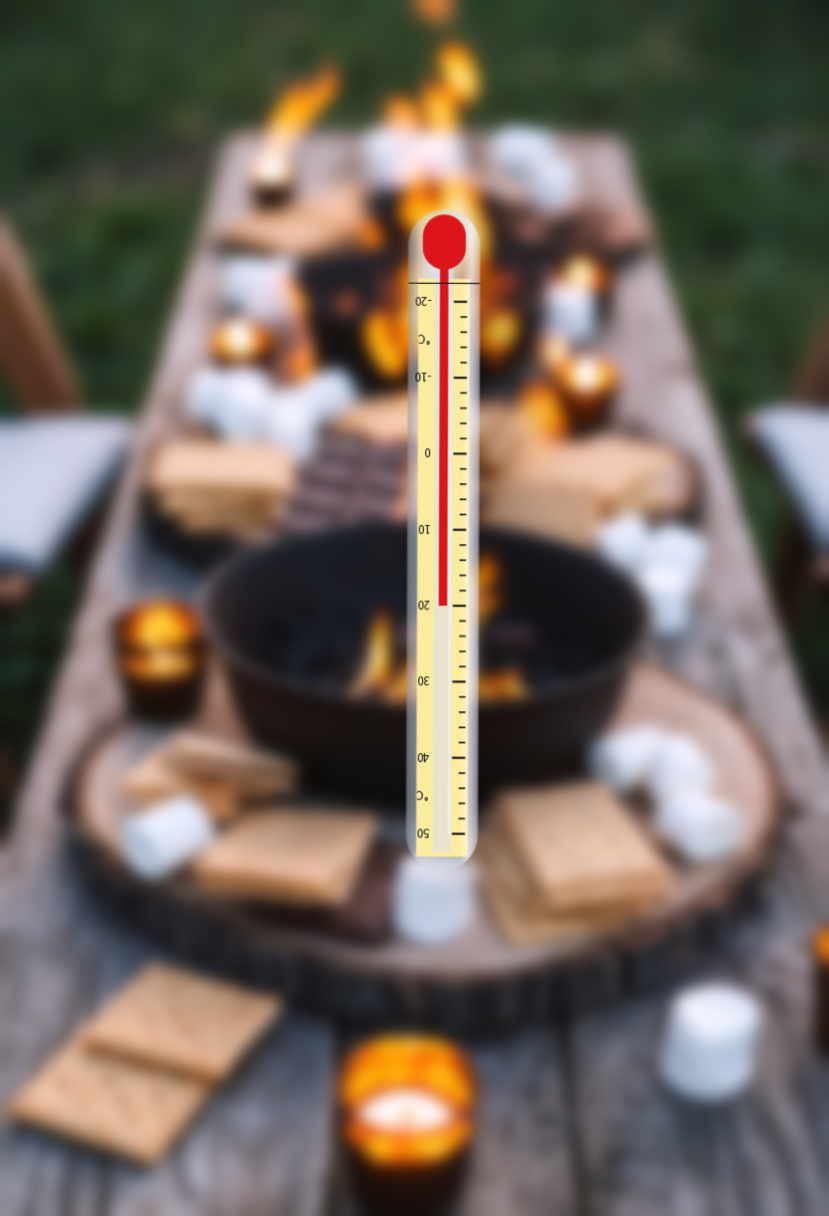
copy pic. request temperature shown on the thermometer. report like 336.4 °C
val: 20 °C
